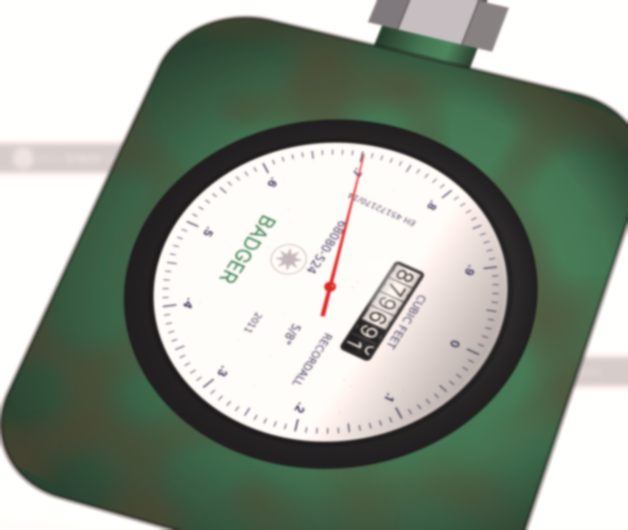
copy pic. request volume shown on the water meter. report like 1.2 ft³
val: 879690.70 ft³
